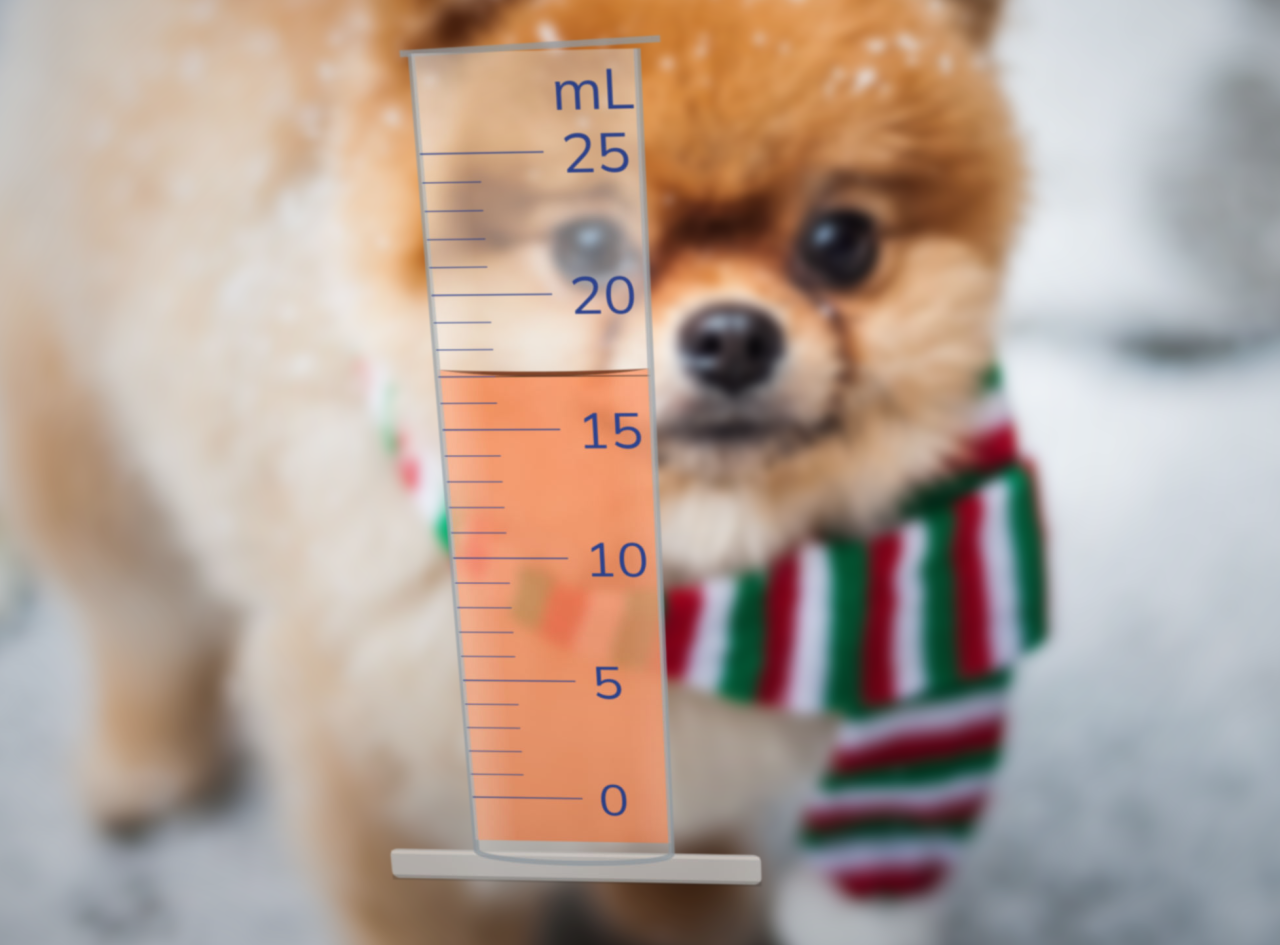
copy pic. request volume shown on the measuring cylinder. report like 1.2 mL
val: 17 mL
